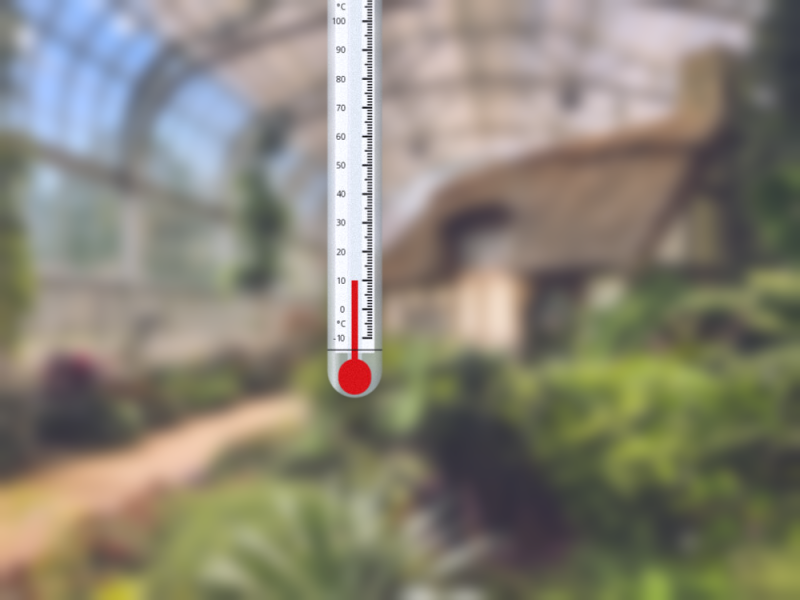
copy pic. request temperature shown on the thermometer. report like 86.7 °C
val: 10 °C
